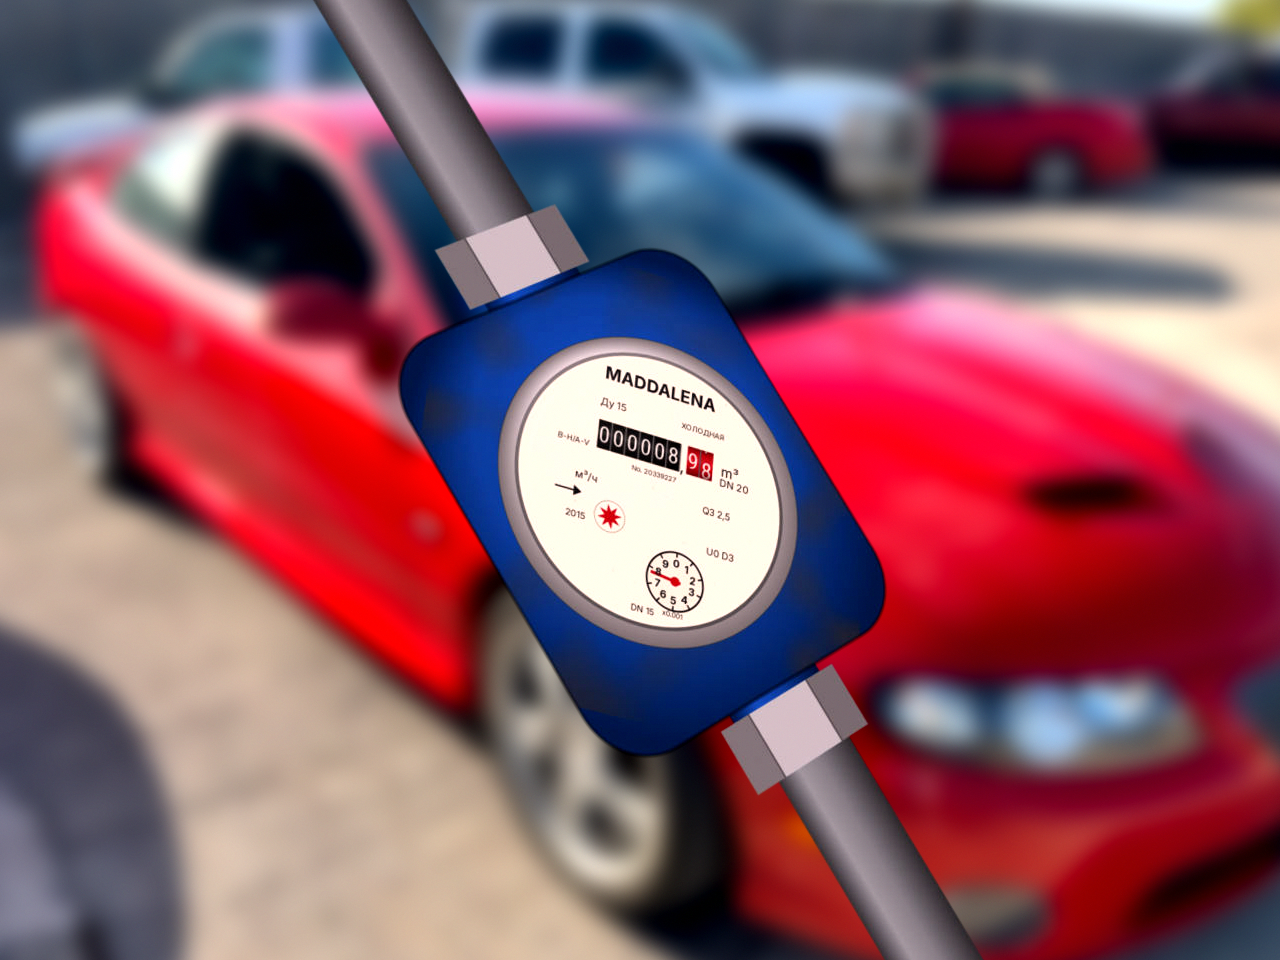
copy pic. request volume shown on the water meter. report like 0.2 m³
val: 8.977 m³
